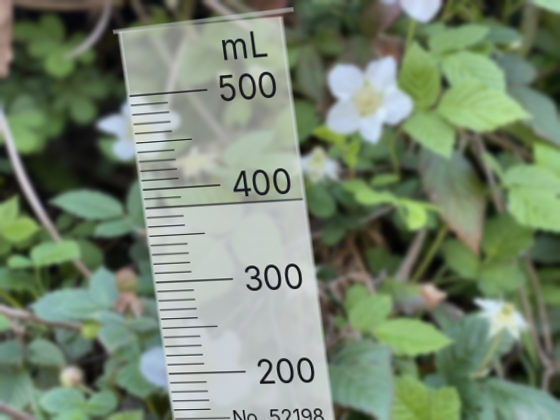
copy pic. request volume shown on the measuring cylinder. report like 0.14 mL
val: 380 mL
